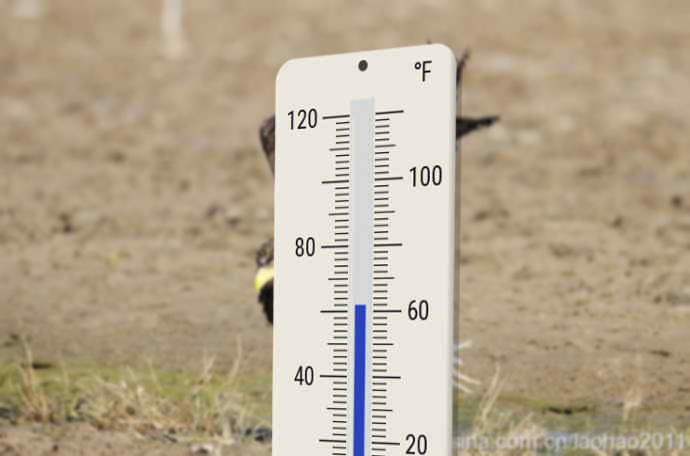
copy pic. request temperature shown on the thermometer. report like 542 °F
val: 62 °F
